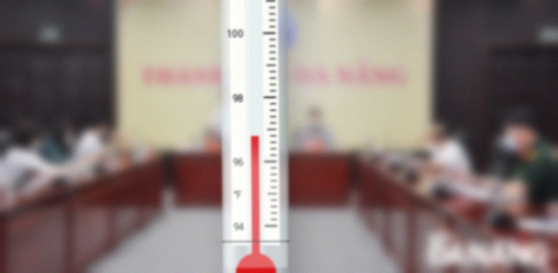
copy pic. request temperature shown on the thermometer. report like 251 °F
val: 96.8 °F
